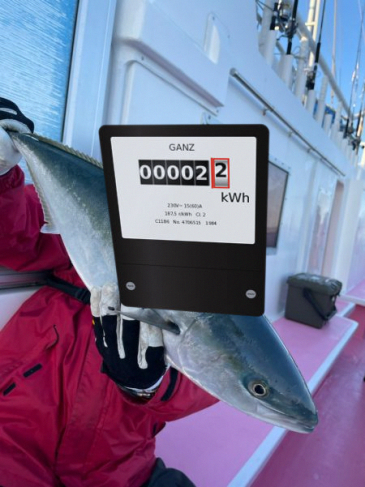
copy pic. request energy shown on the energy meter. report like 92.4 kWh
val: 2.2 kWh
